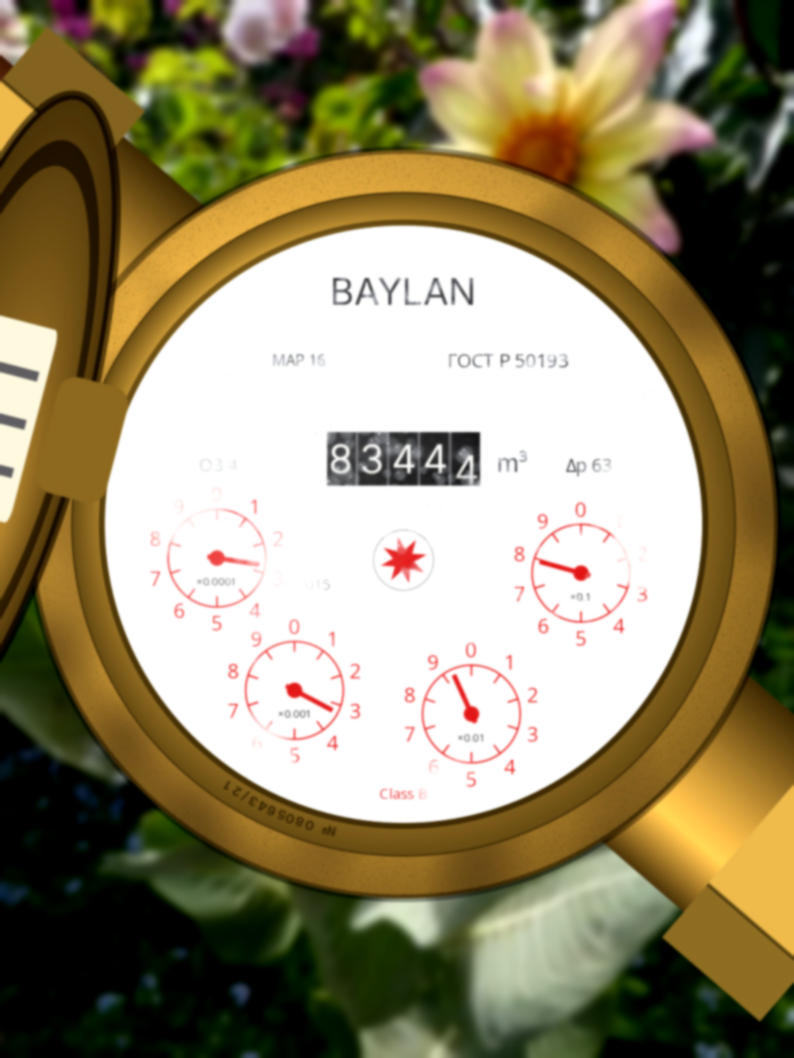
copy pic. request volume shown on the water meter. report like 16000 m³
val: 83443.7932 m³
